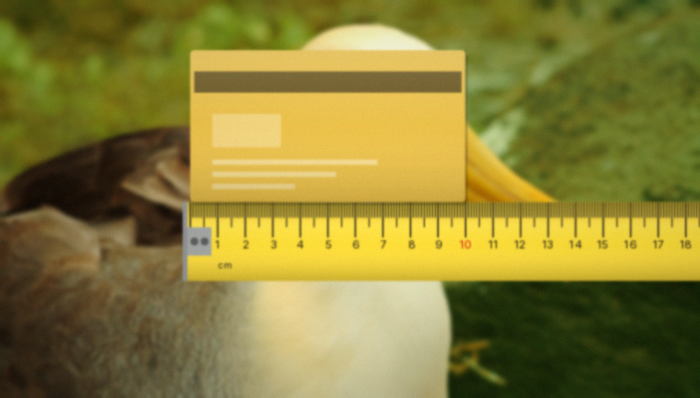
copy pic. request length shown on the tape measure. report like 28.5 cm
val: 10 cm
